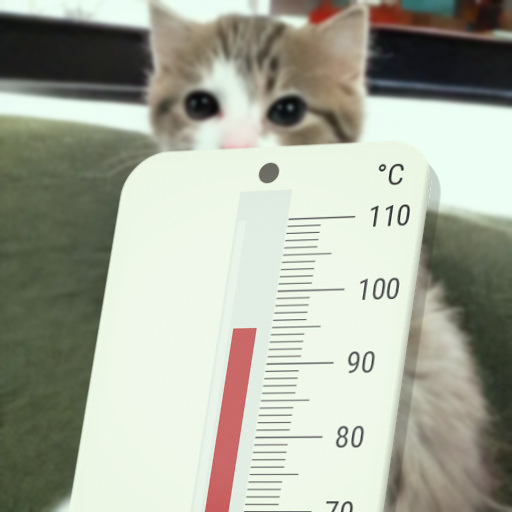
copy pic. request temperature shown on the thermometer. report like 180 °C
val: 95 °C
